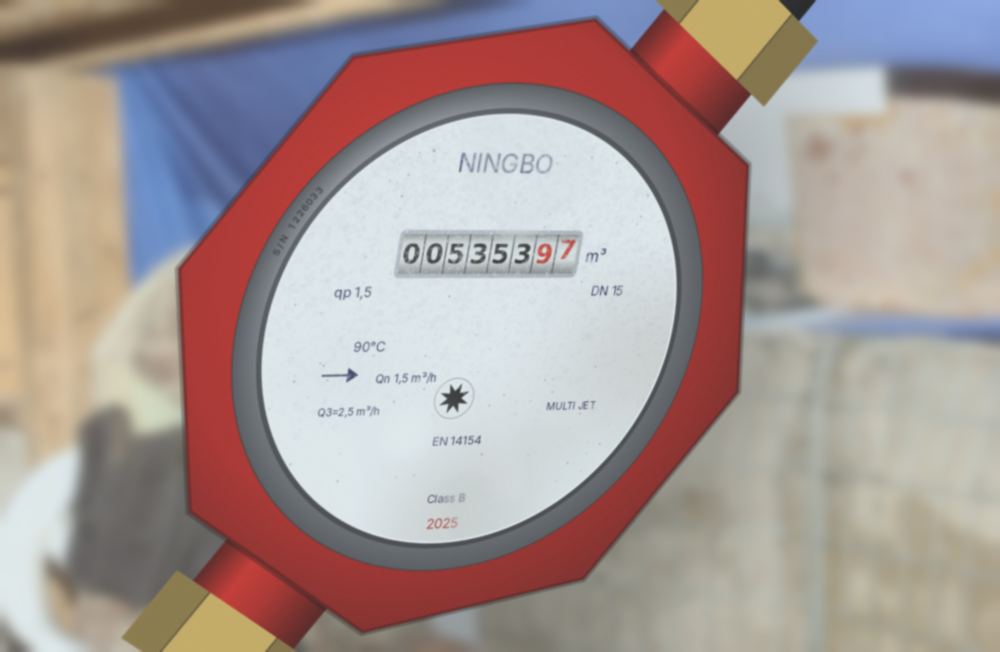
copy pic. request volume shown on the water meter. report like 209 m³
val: 5353.97 m³
